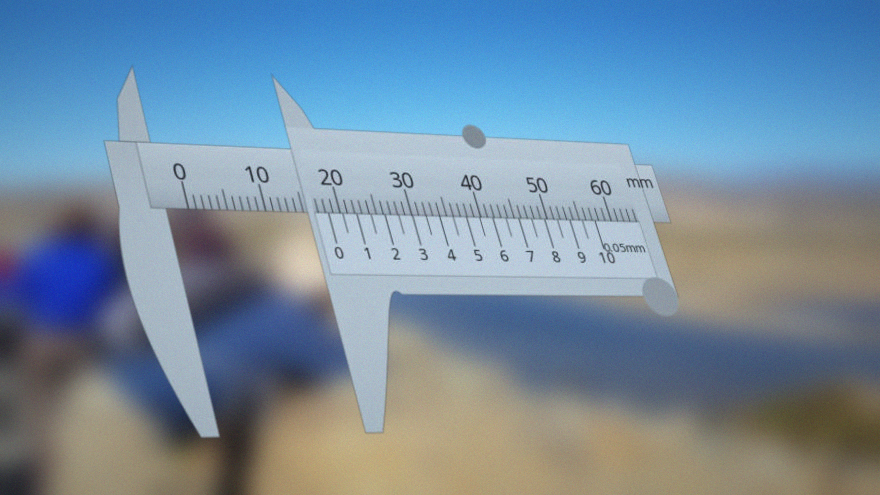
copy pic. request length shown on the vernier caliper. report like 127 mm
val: 18.4 mm
